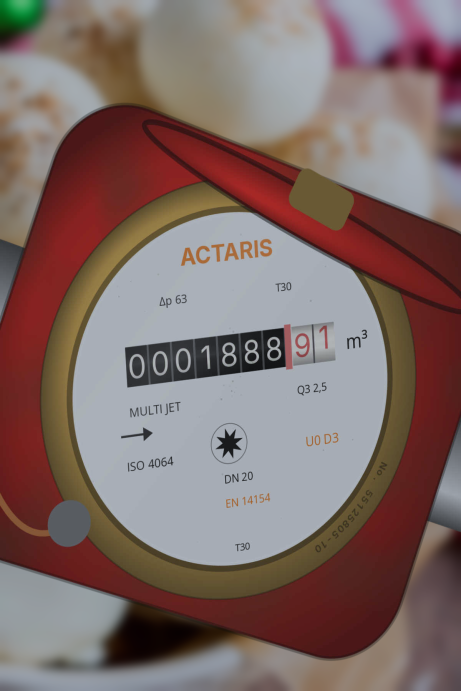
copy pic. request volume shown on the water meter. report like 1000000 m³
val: 1888.91 m³
